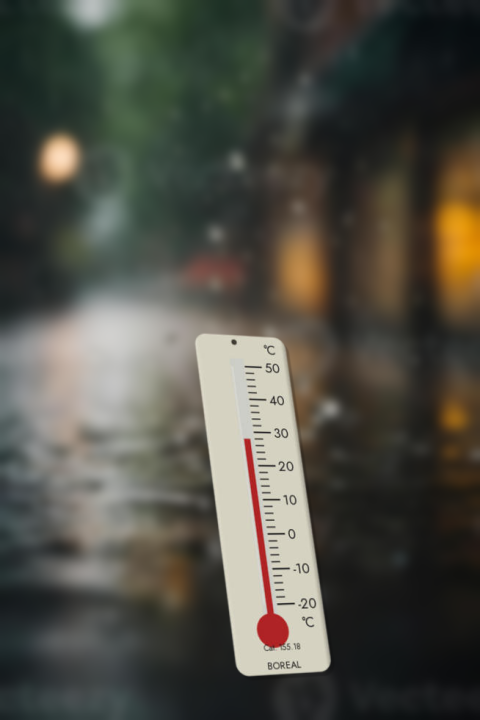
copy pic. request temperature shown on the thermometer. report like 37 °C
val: 28 °C
